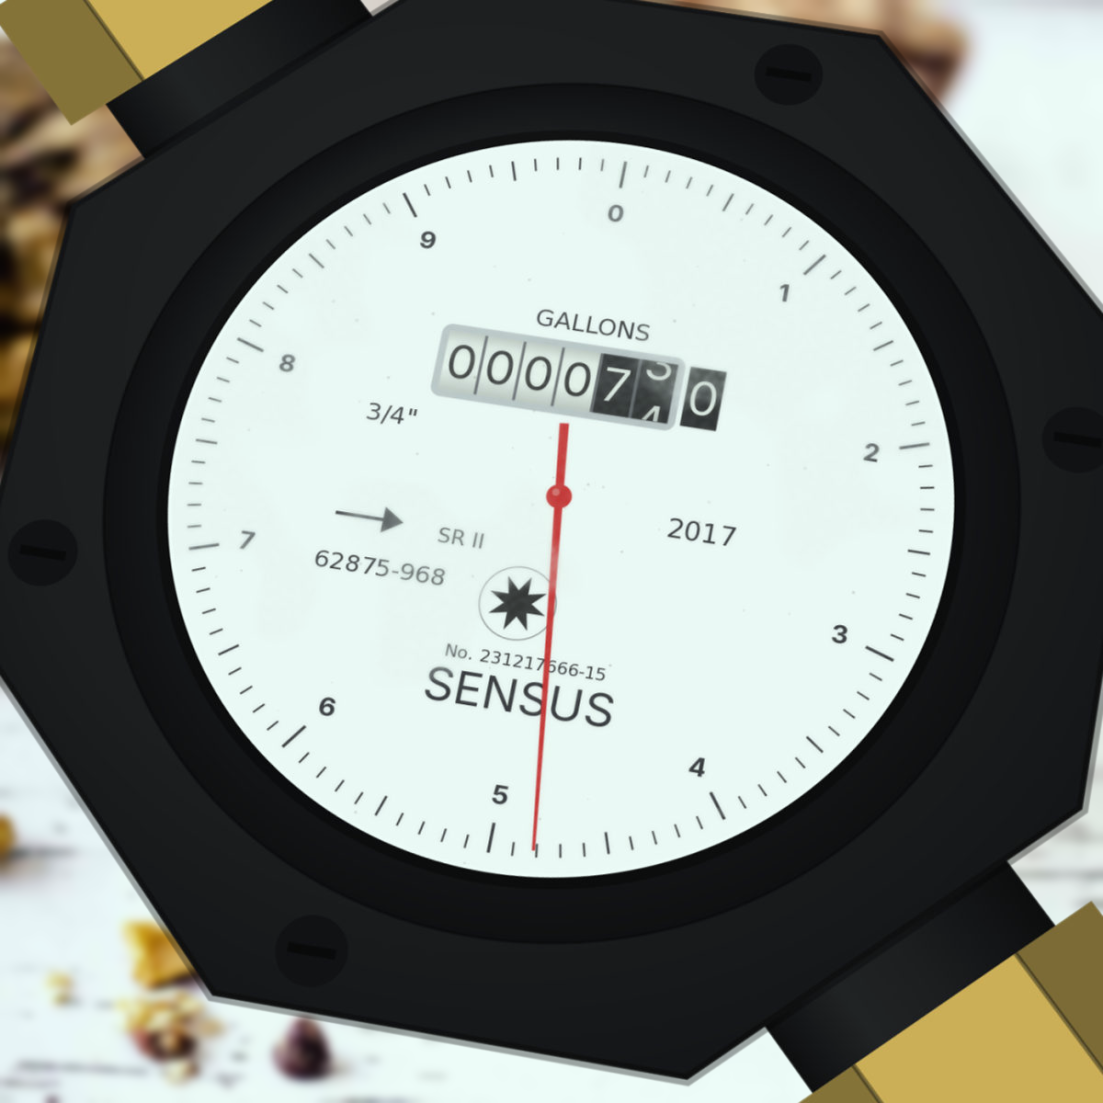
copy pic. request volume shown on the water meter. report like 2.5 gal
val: 734.8 gal
